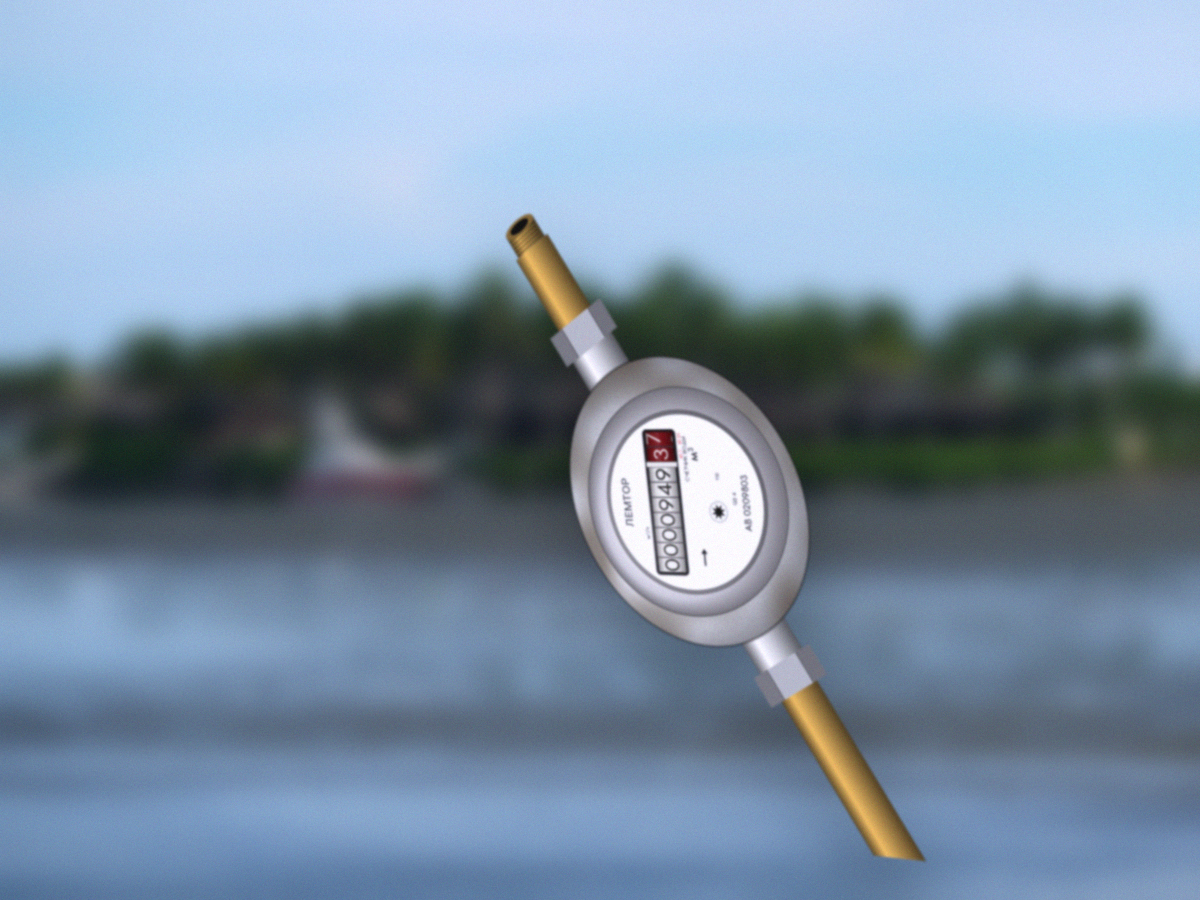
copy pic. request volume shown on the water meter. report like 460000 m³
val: 949.37 m³
